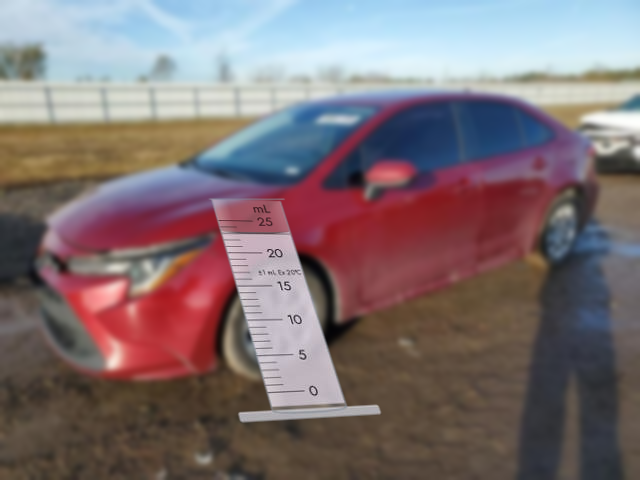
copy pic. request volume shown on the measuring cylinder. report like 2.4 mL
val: 23 mL
